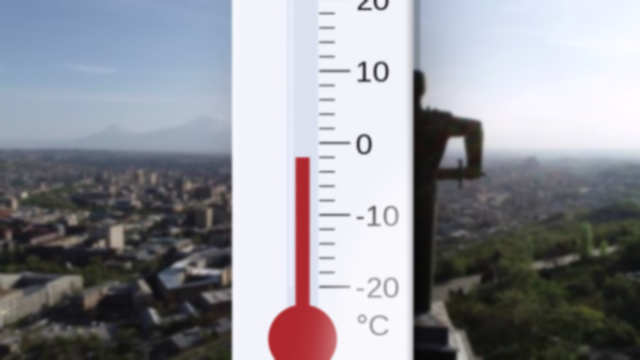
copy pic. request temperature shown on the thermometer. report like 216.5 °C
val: -2 °C
